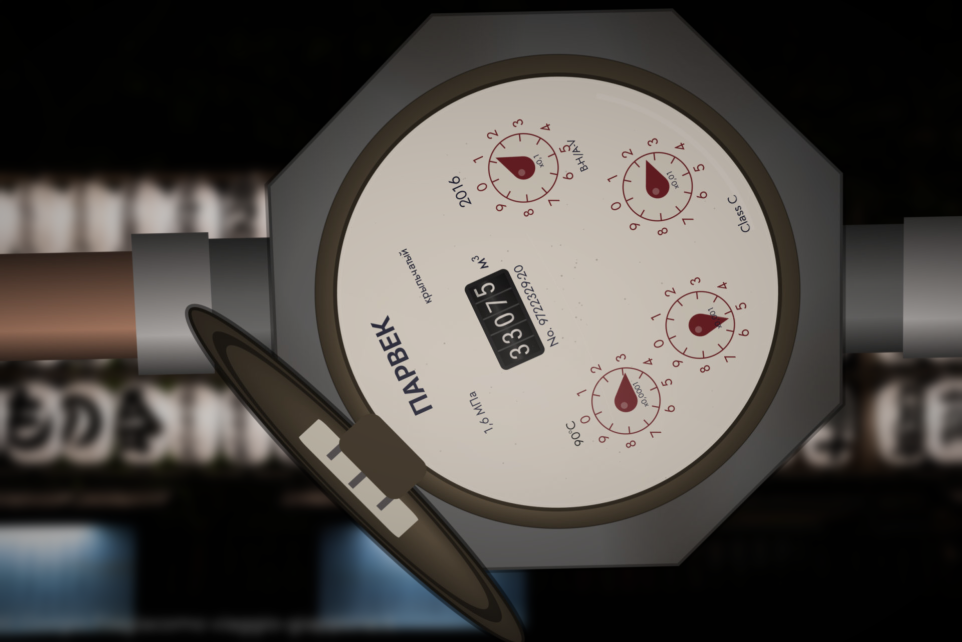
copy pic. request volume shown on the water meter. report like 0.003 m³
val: 33075.1253 m³
